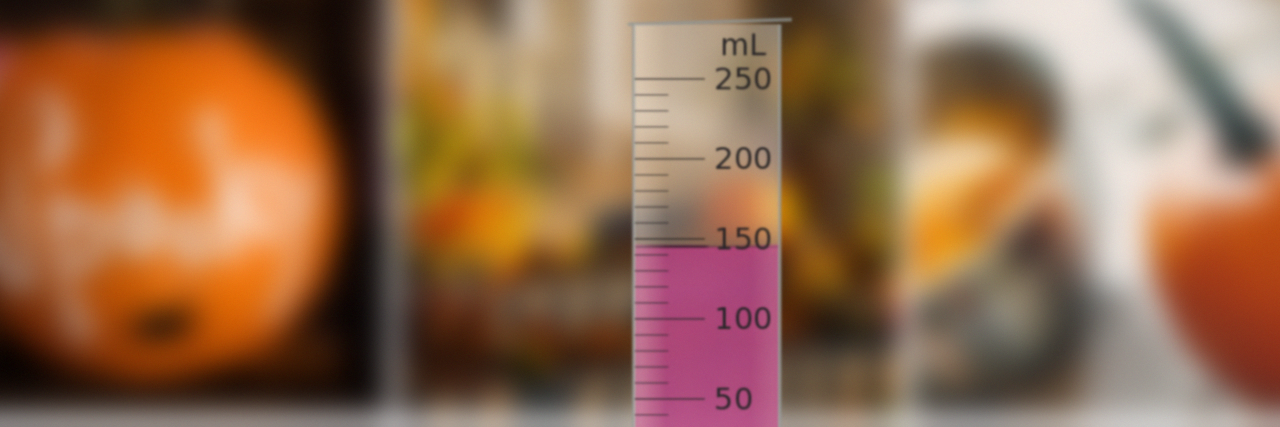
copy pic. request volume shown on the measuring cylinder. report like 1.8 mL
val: 145 mL
